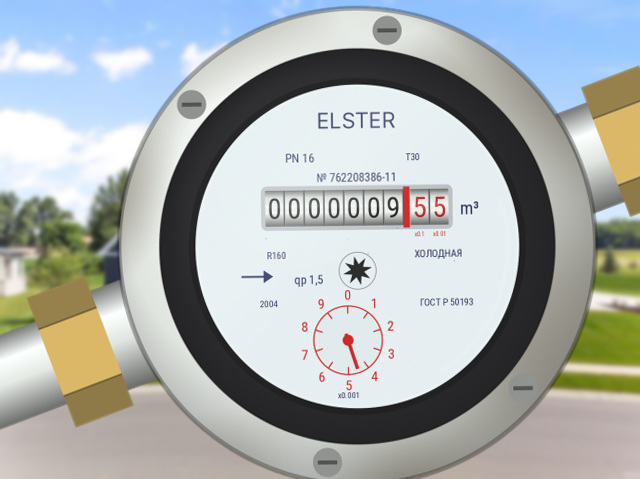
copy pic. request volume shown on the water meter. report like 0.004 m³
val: 9.554 m³
